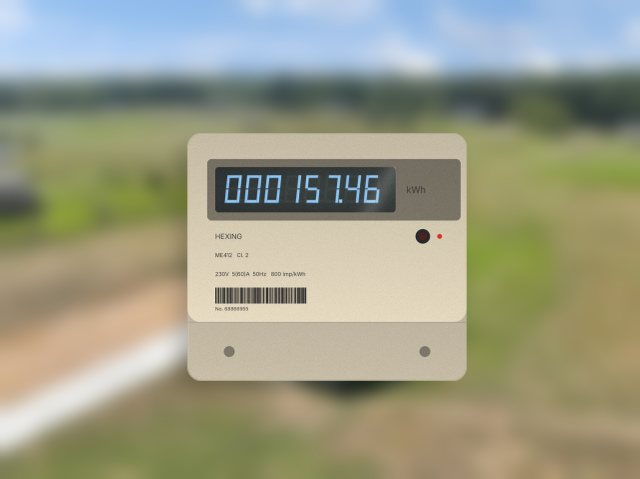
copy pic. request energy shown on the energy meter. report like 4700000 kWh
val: 157.46 kWh
